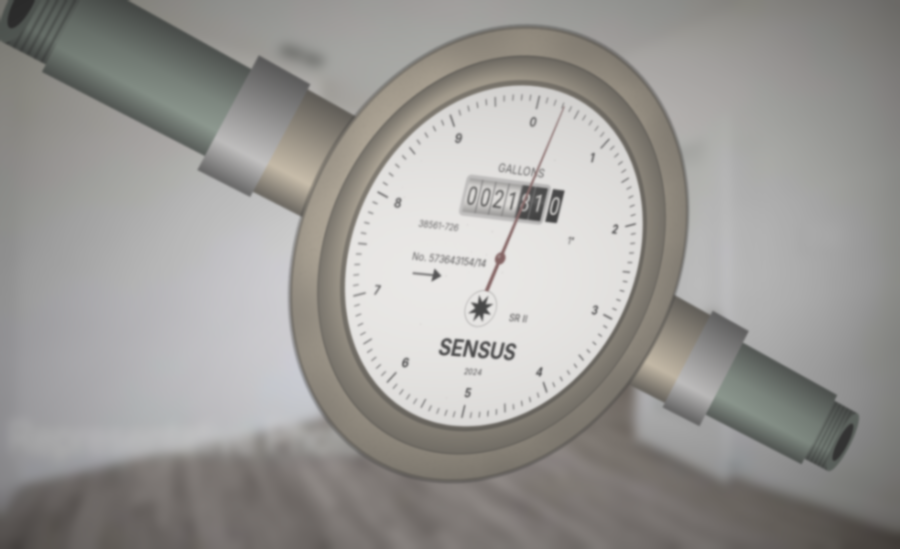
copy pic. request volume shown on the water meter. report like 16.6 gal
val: 21810.3 gal
